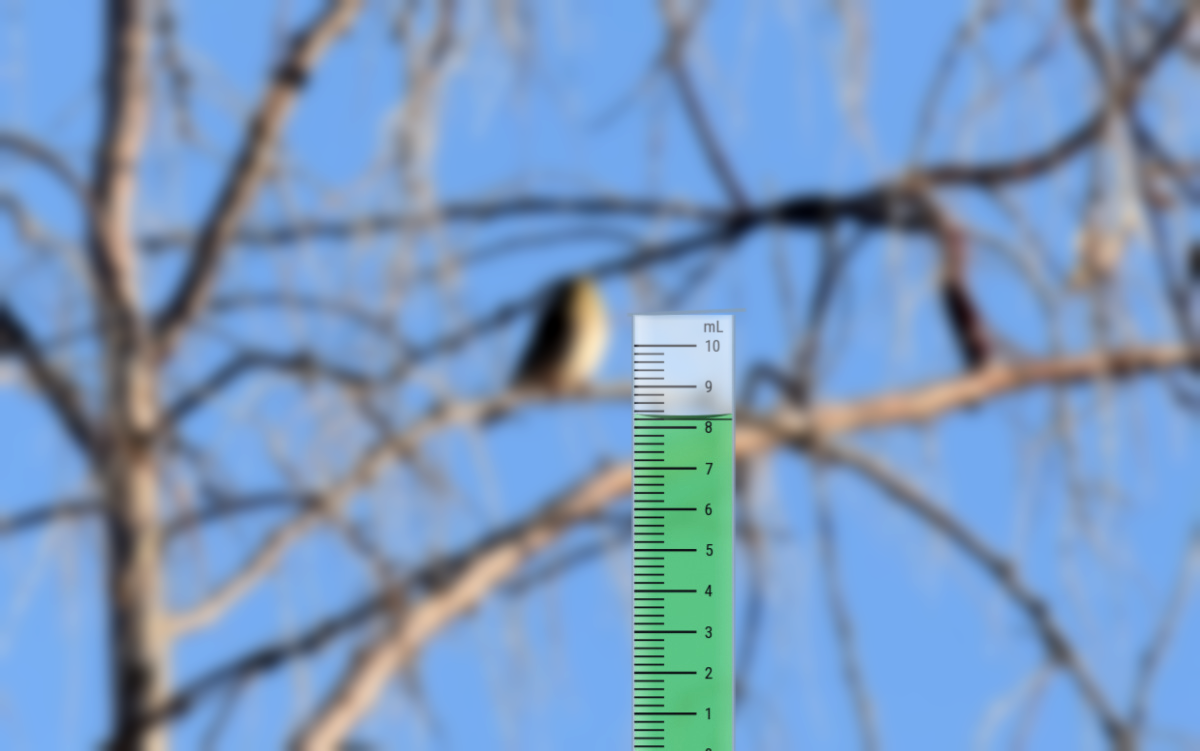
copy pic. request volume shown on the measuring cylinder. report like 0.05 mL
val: 8.2 mL
